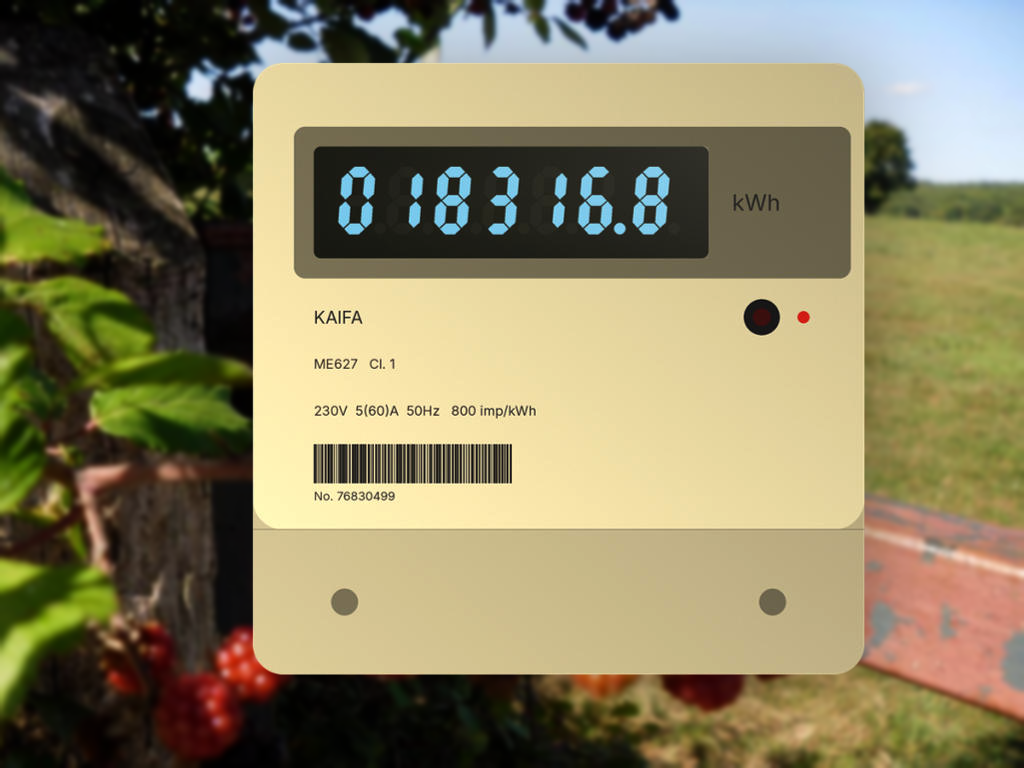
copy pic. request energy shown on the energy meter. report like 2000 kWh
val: 18316.8 kWh
